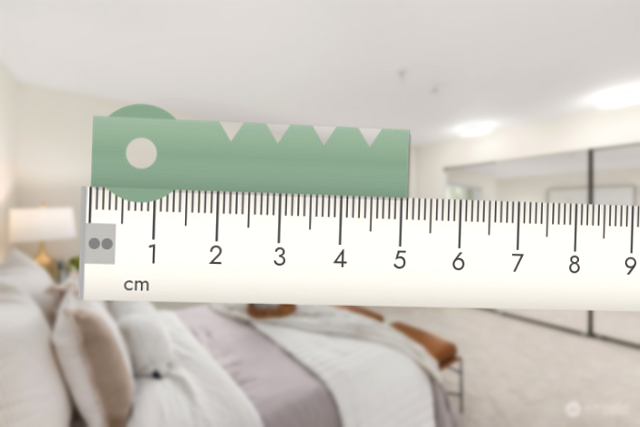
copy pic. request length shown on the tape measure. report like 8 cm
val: 5.1 cm
